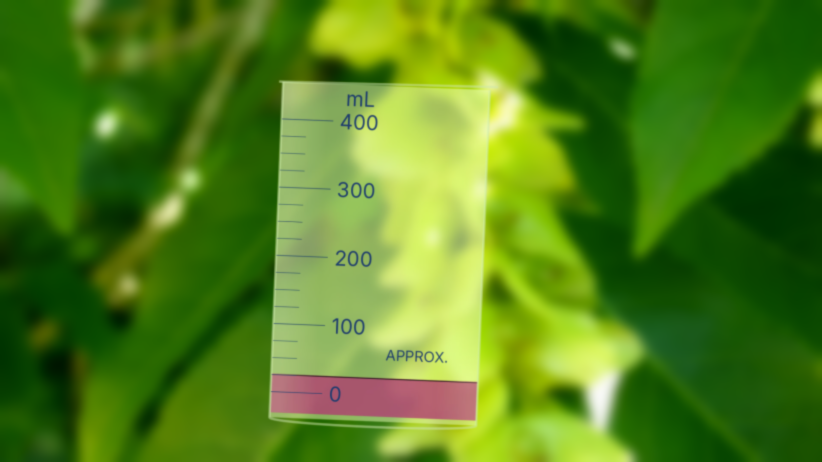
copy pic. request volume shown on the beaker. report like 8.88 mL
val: 25 mL
